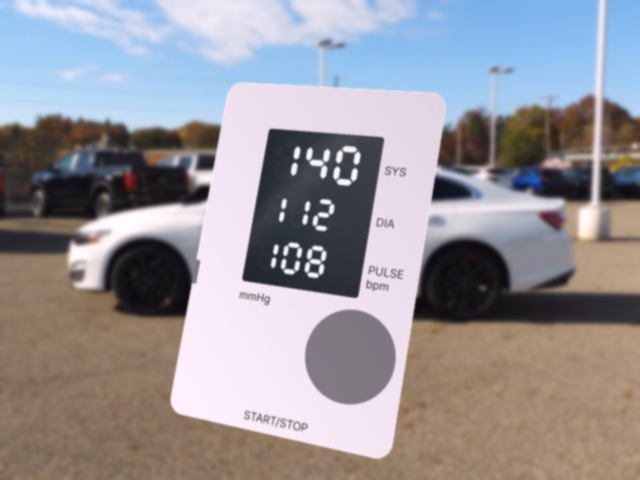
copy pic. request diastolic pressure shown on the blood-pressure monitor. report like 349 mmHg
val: 112 mmHg
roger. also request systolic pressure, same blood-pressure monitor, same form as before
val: 140 mmHg
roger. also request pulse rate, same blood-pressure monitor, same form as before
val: 108 bpm
